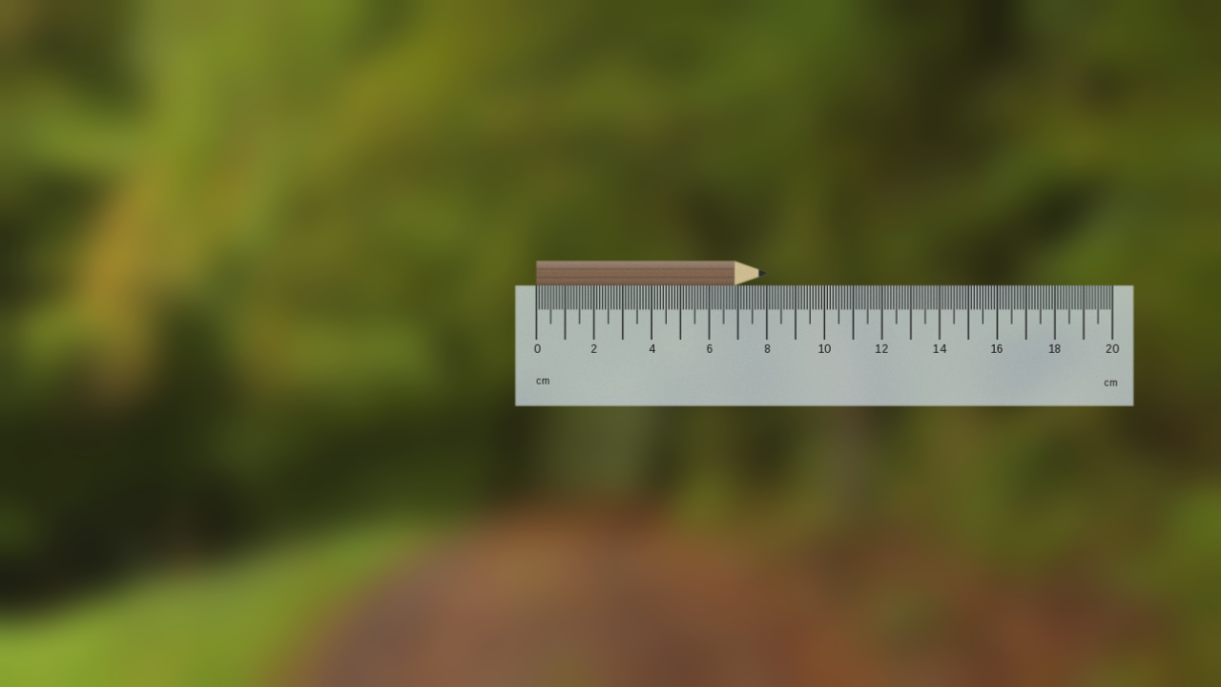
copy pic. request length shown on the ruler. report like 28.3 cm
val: 8 cm
